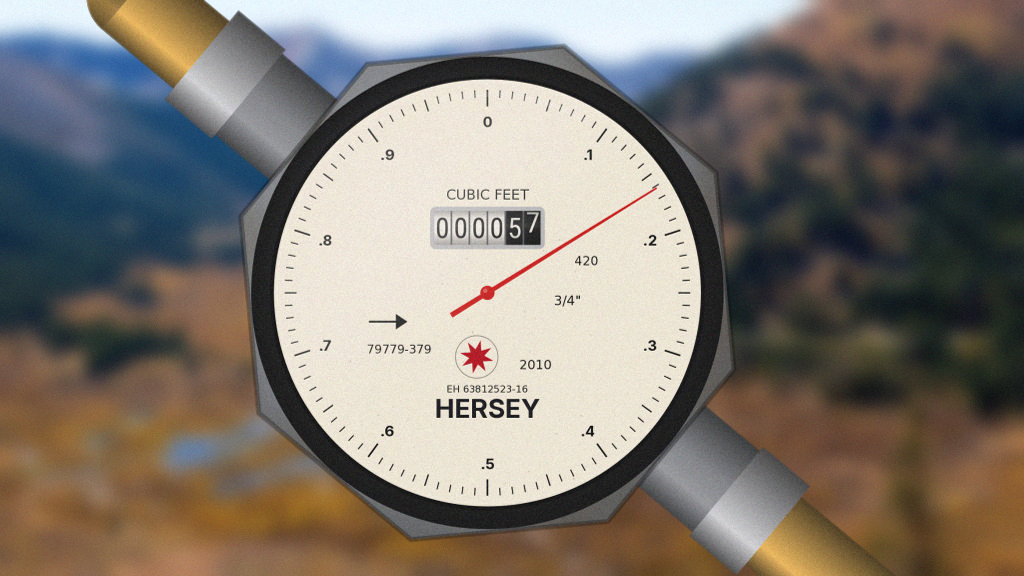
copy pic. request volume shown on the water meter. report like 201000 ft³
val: 57.16 ft³
